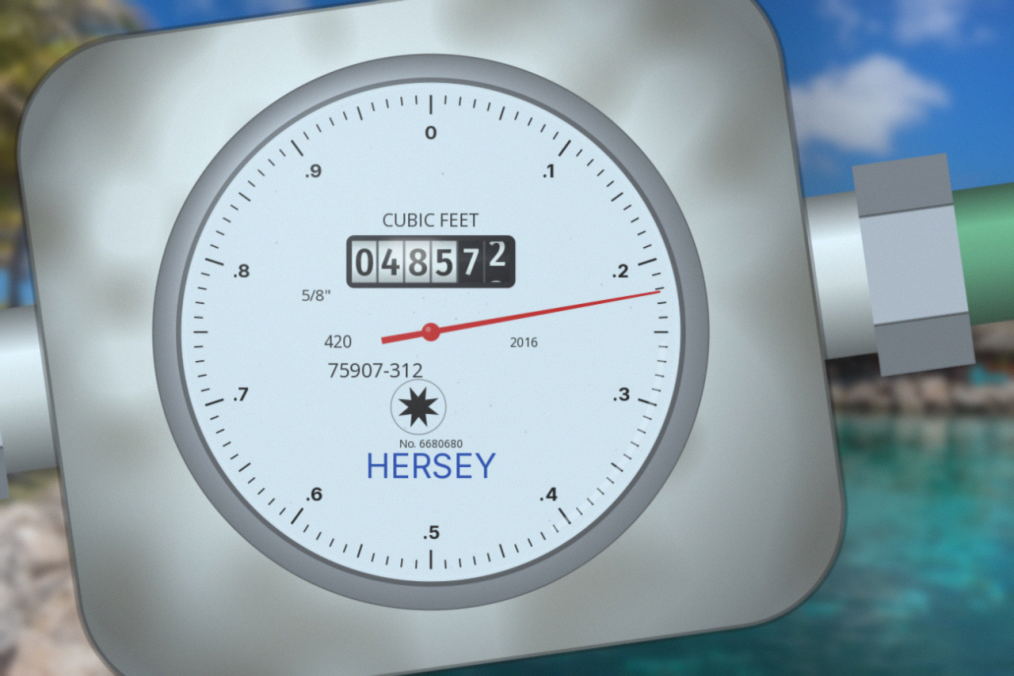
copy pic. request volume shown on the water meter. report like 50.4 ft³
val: 48572.22 ft³
